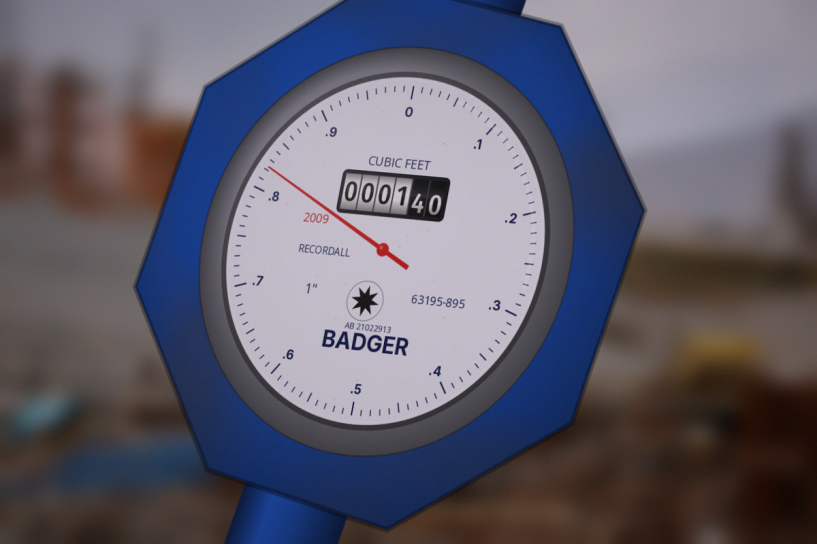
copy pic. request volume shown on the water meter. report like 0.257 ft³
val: 139.82 ft³
